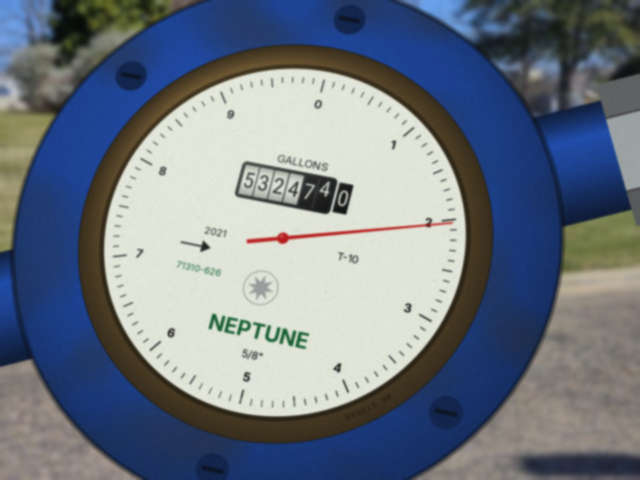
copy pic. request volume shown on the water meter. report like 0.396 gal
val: 5324742.0 gal
